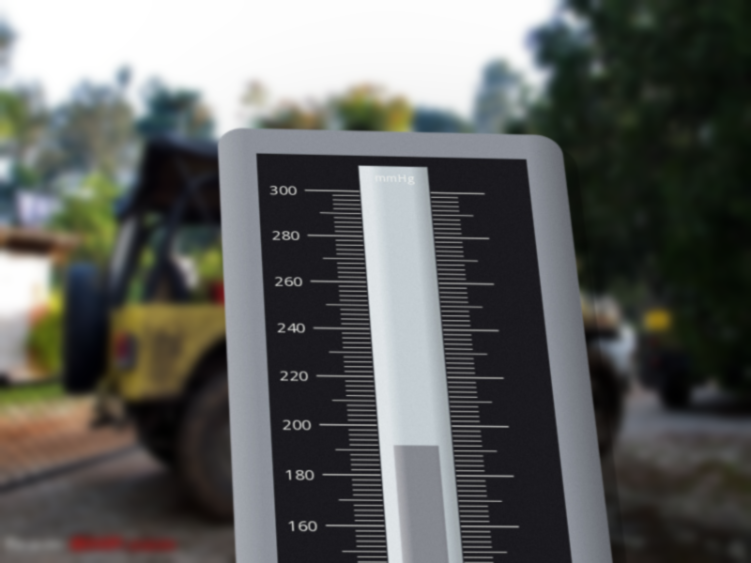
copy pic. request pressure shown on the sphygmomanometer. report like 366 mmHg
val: 192 mmHg
